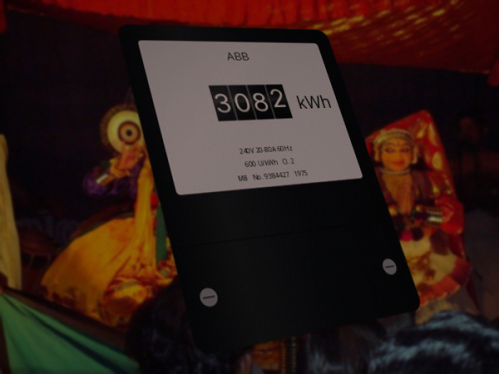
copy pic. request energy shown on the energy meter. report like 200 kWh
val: 3082 kWh
